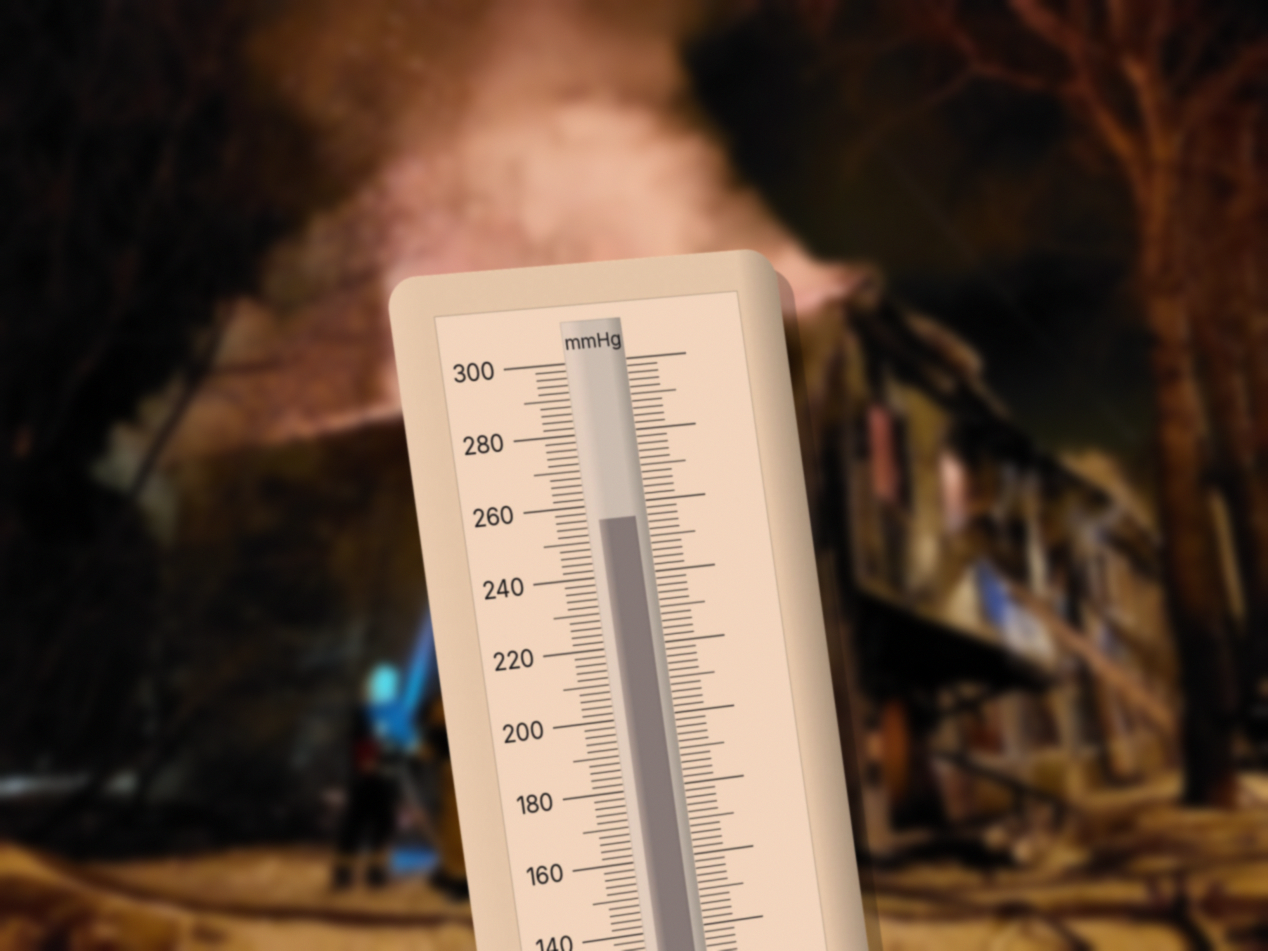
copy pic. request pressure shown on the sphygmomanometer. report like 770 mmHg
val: 256 mmHg
